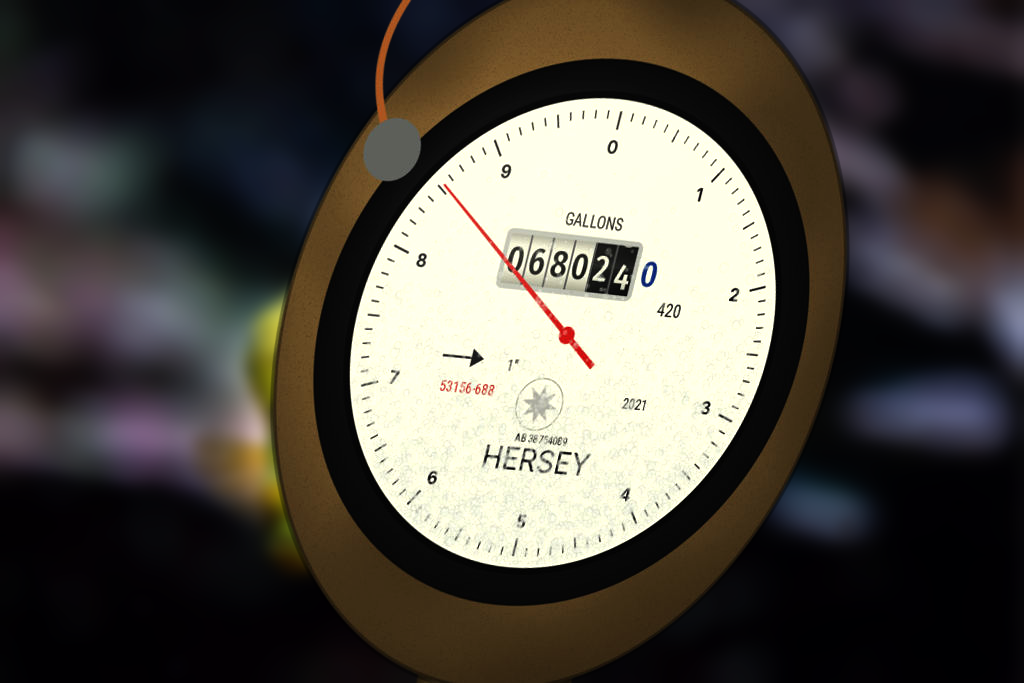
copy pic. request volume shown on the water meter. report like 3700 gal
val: 680238.5 gal
